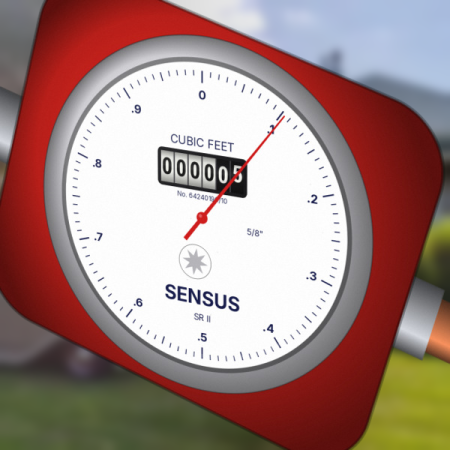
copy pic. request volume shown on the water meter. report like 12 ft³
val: 5.10 ft³
